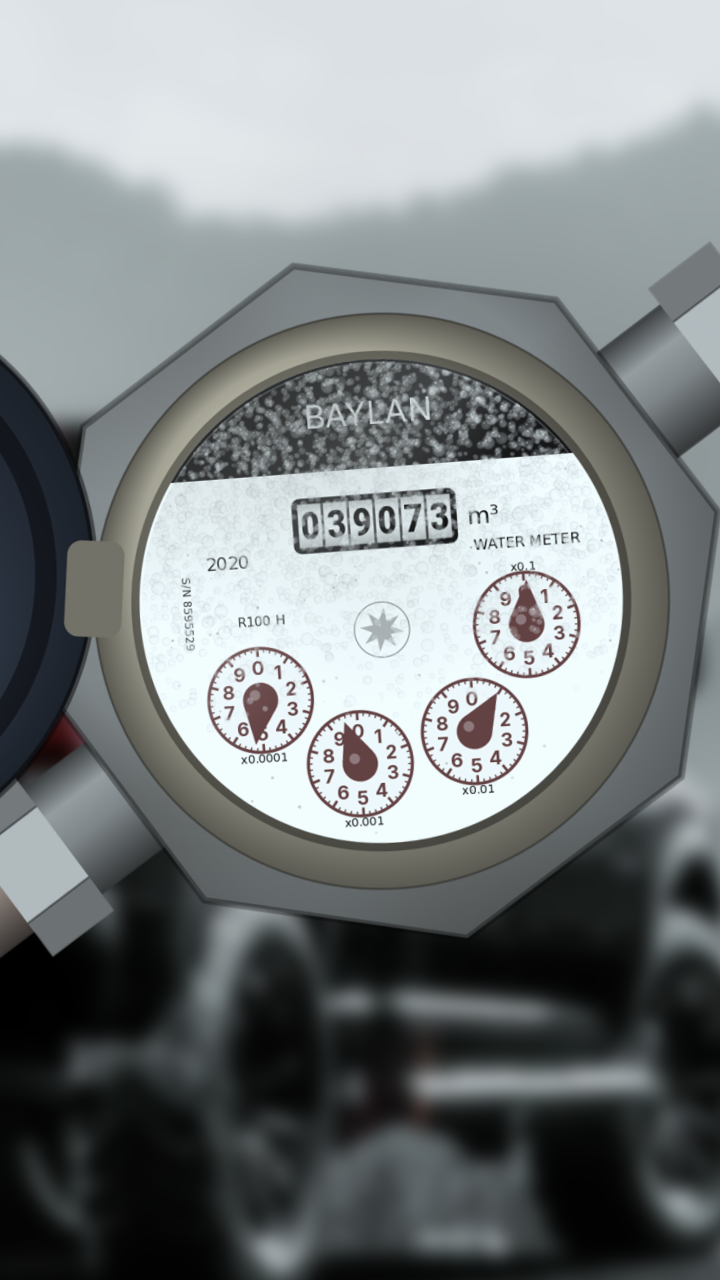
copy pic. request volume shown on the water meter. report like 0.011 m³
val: 39073.0095 m³
